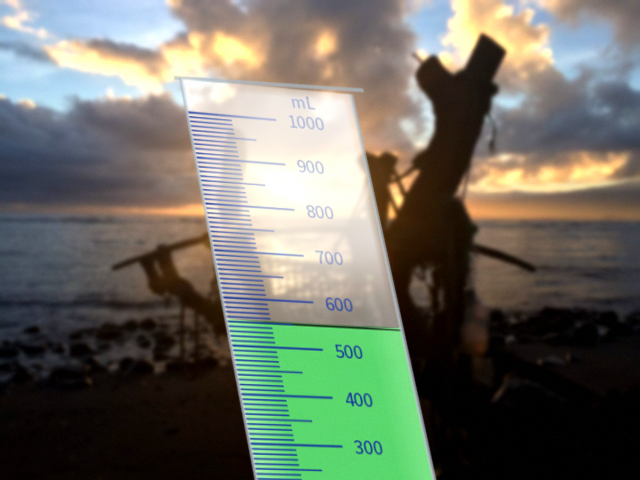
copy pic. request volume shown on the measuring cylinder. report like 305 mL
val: 550 mL
